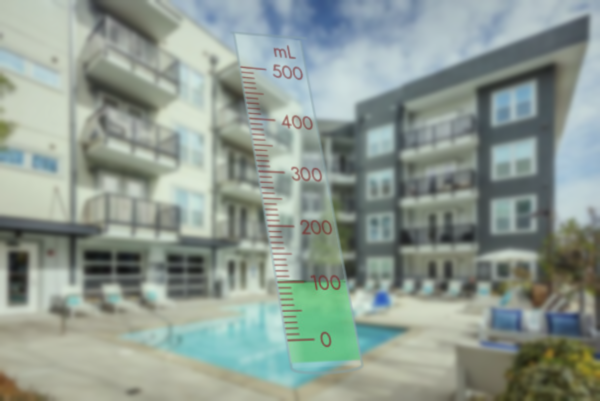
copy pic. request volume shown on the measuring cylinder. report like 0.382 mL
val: 100 mL
